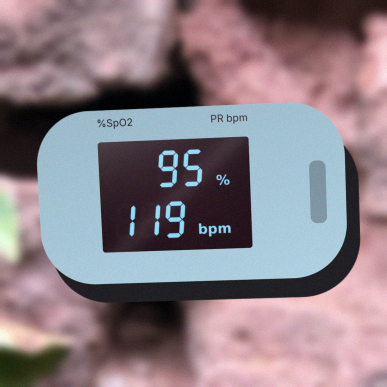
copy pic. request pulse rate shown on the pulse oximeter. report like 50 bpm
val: 119 bpm
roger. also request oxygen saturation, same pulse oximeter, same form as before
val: 95 %
